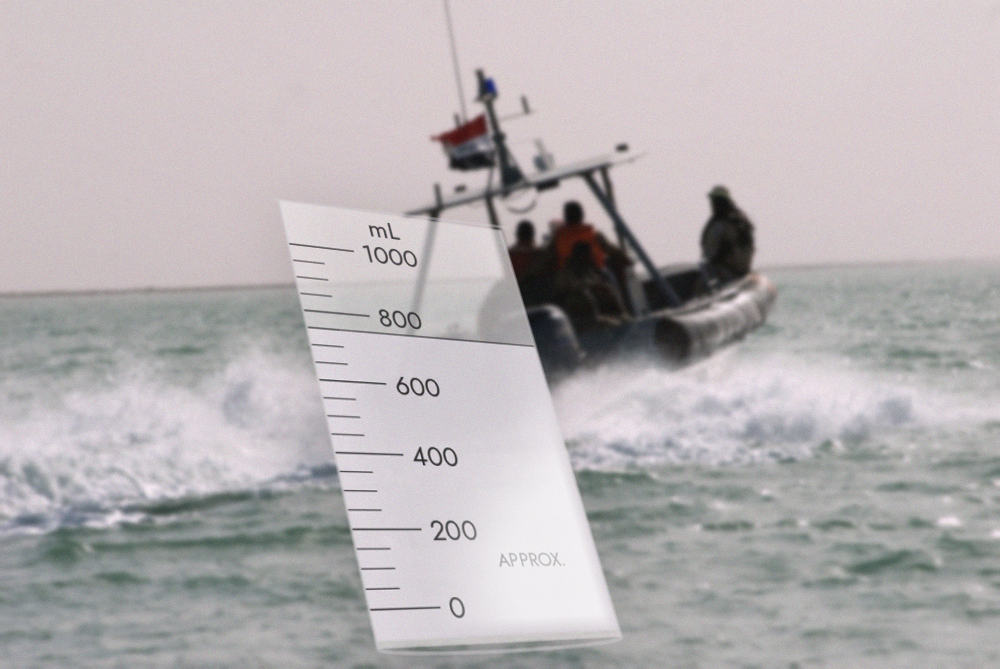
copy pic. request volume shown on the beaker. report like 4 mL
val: 750 mL
